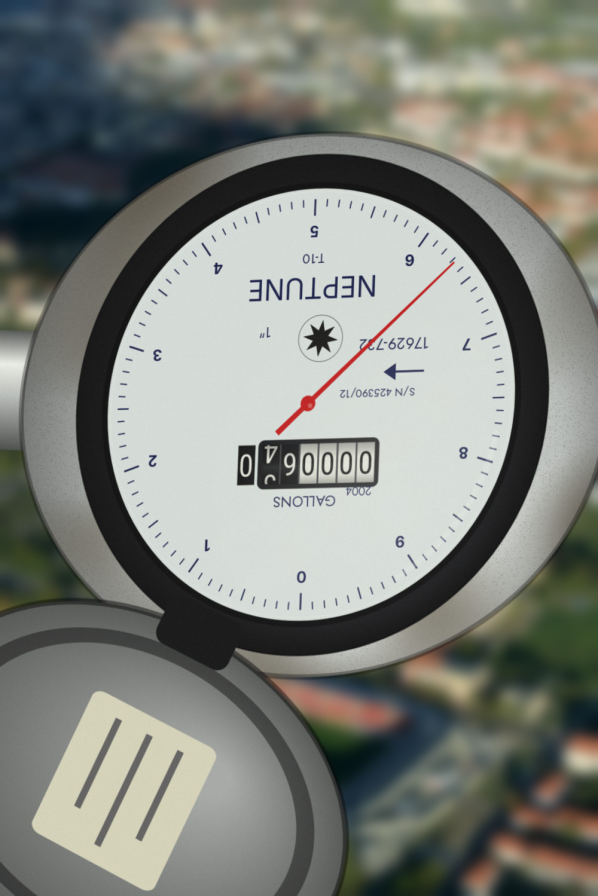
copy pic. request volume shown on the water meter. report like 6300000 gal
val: 636.3 gal
